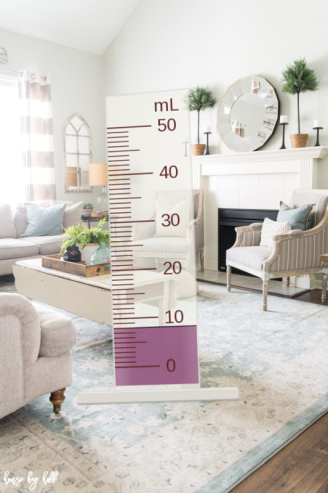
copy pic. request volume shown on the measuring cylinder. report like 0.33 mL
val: 8 mL
